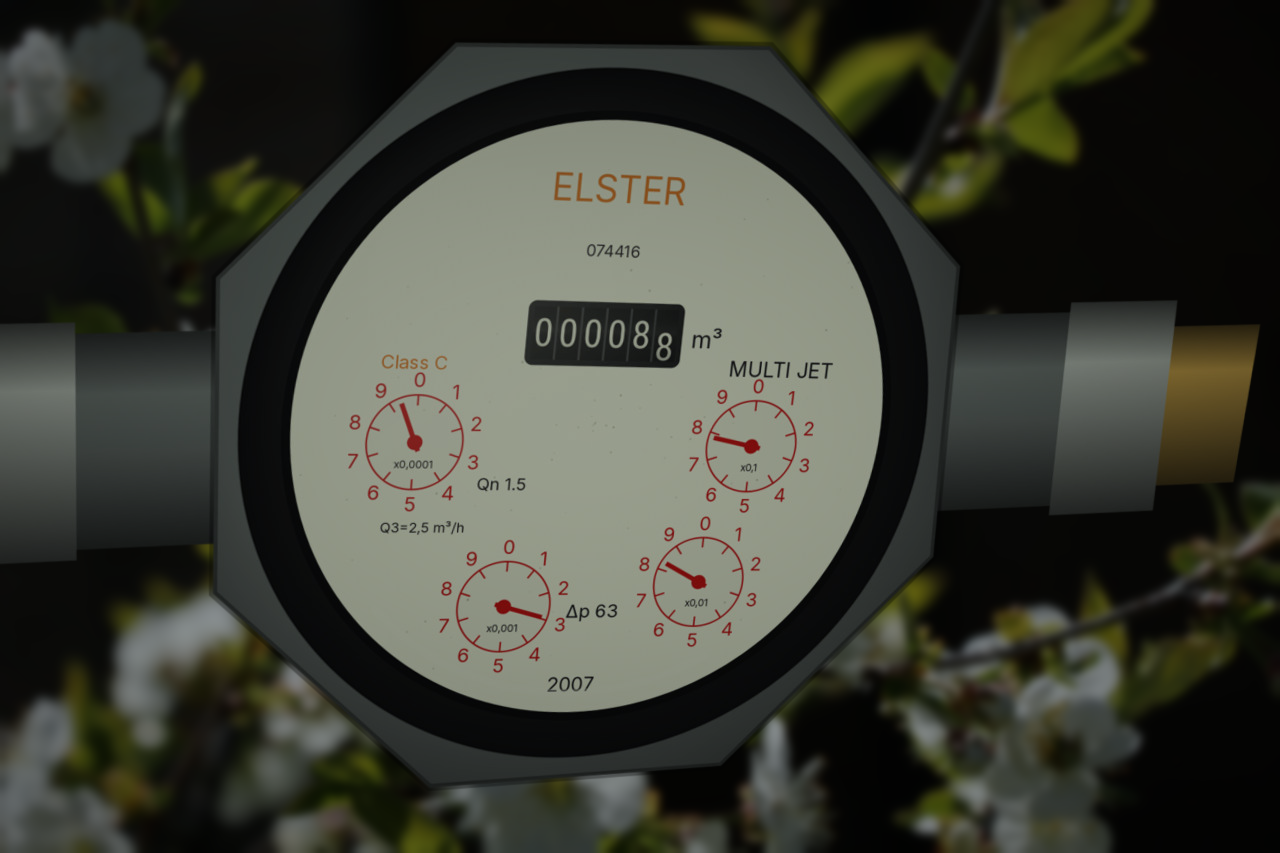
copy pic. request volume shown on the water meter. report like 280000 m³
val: 87.7829 m³
